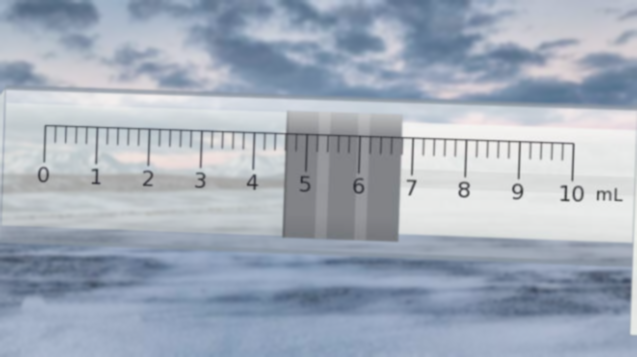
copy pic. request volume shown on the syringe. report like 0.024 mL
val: 4.6 mL
